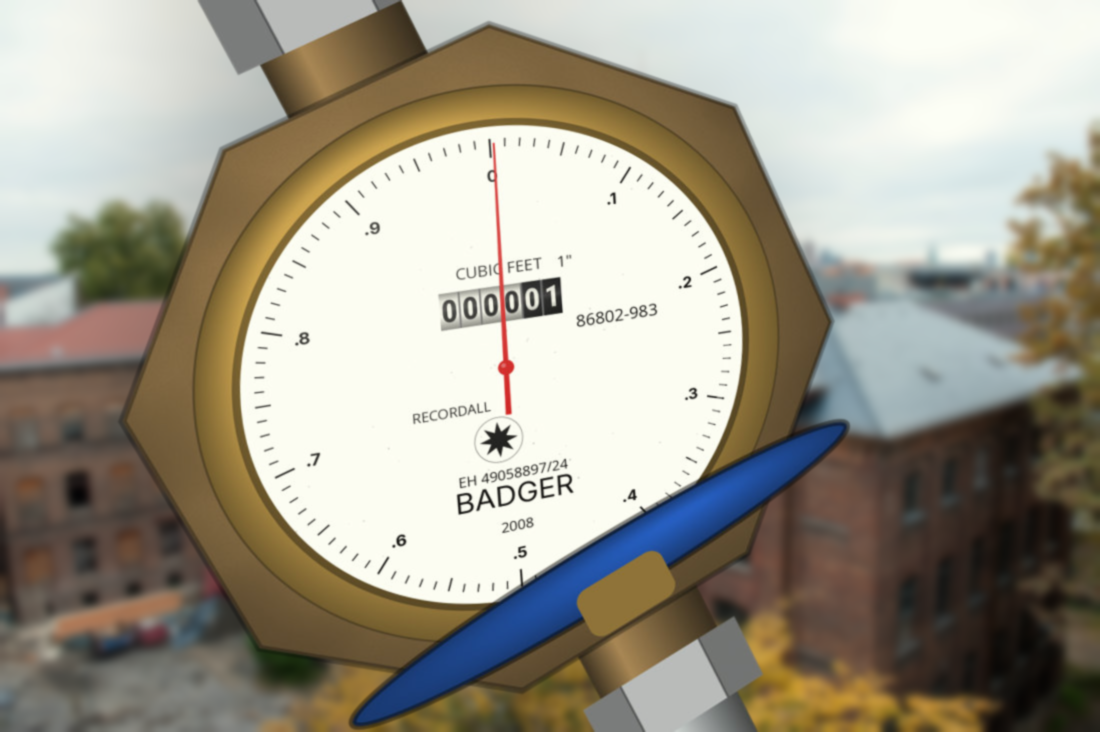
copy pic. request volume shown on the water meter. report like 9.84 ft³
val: 1.00 ft³
